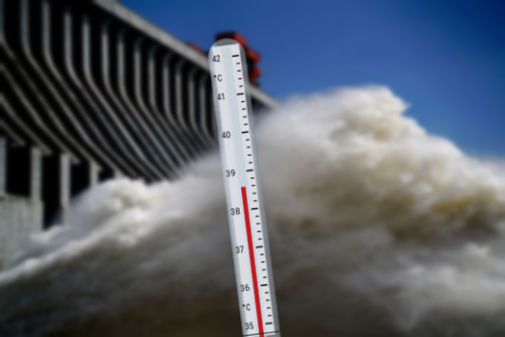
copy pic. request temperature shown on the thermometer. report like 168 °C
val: 38.6 °C
